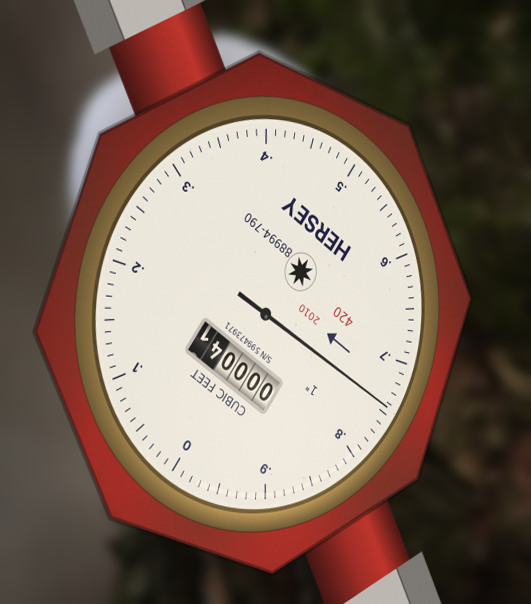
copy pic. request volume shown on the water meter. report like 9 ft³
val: 40.74 ft³
